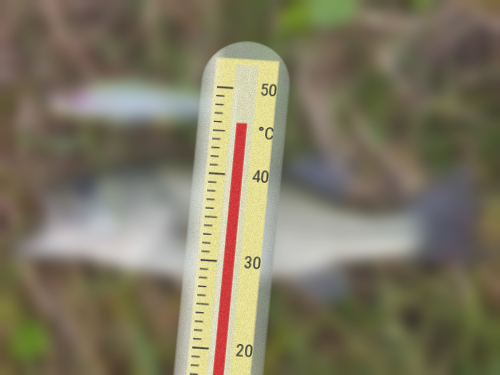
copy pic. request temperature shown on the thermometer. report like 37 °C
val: 46 °C
